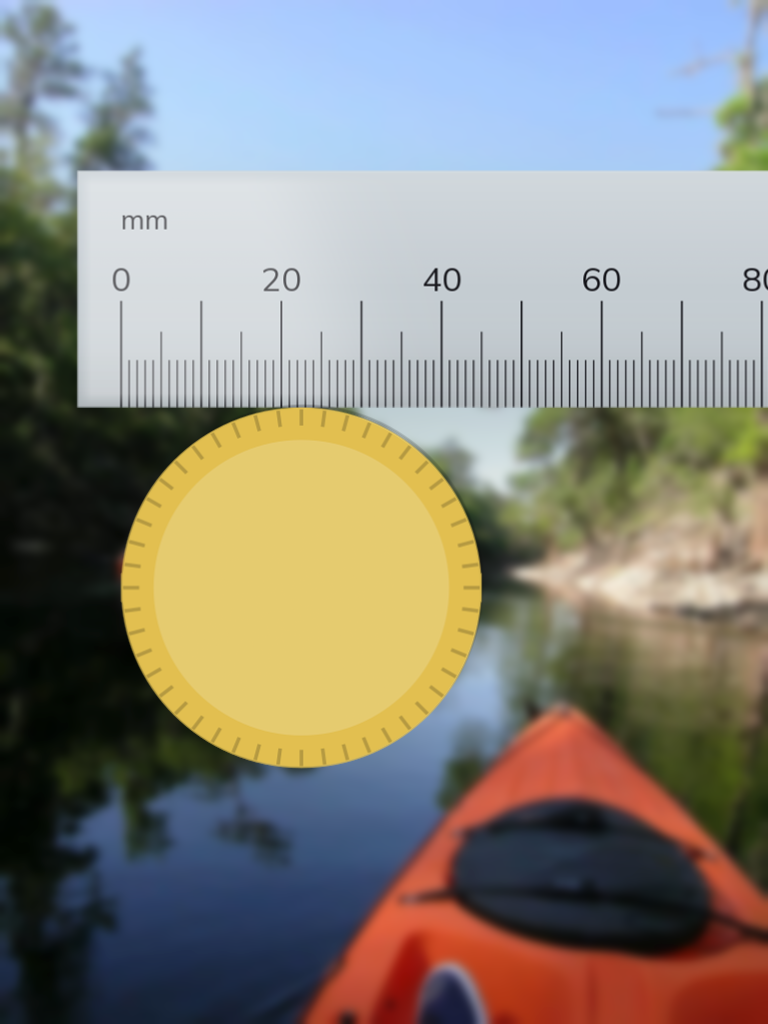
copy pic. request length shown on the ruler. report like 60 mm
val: 45 mm
